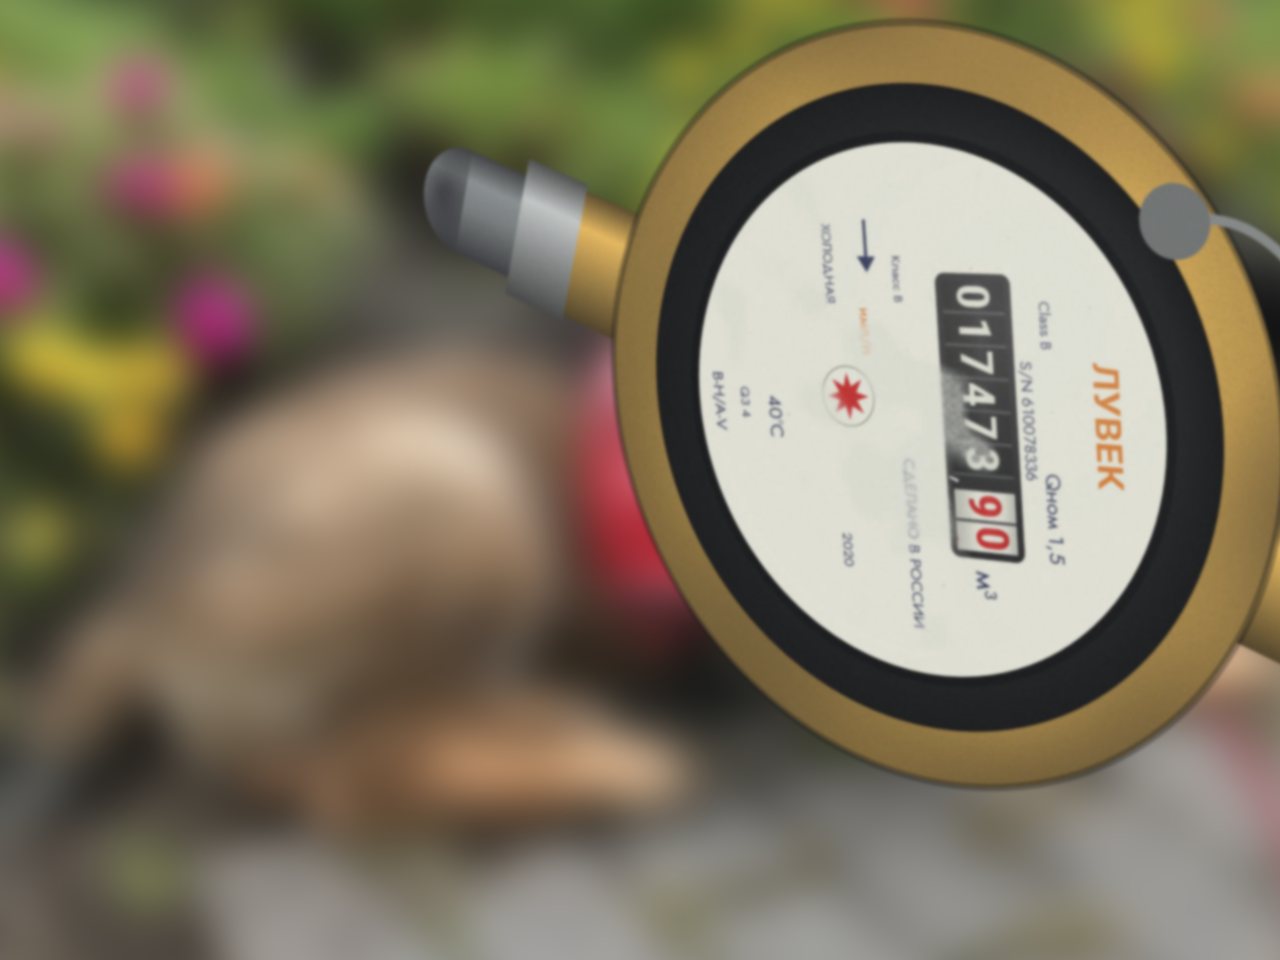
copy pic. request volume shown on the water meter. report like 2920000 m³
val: 17473.90 m³
